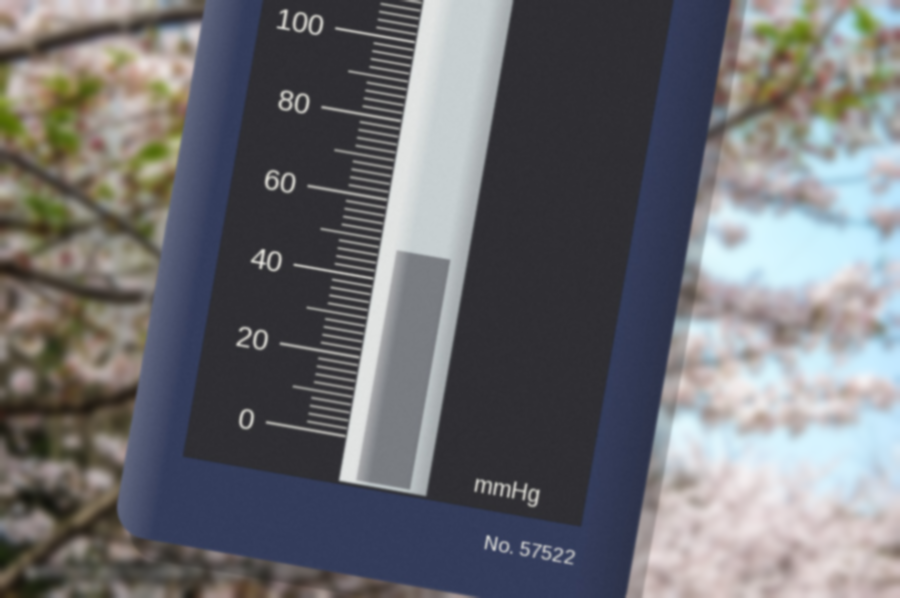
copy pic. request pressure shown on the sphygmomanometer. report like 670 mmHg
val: 48 mmHg
